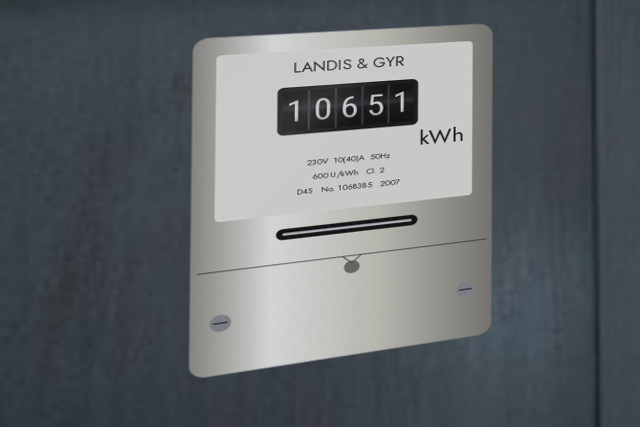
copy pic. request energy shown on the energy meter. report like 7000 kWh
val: 10651 kWh
